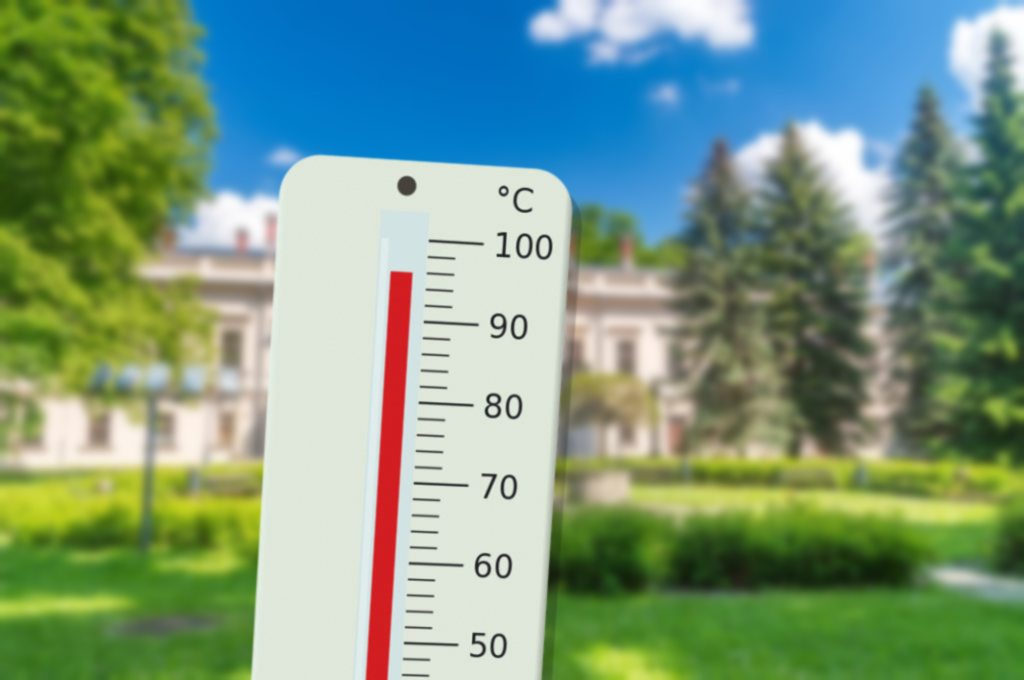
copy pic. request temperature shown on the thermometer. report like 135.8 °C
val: 96 °C
